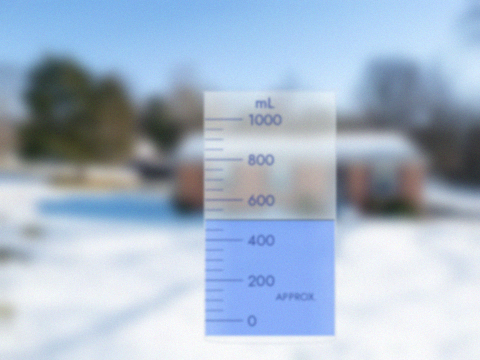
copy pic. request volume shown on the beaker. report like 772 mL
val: 500 mL
